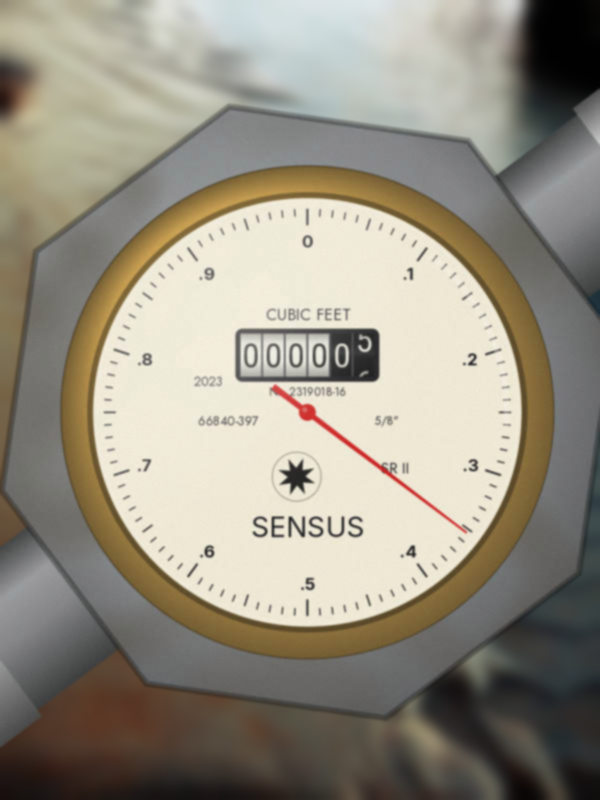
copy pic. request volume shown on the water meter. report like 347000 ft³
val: 5.35 ft³
